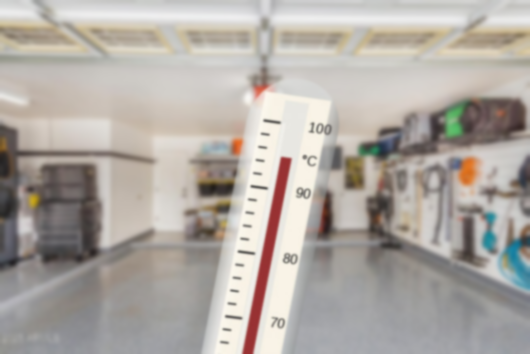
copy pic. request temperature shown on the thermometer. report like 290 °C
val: 95 °C
